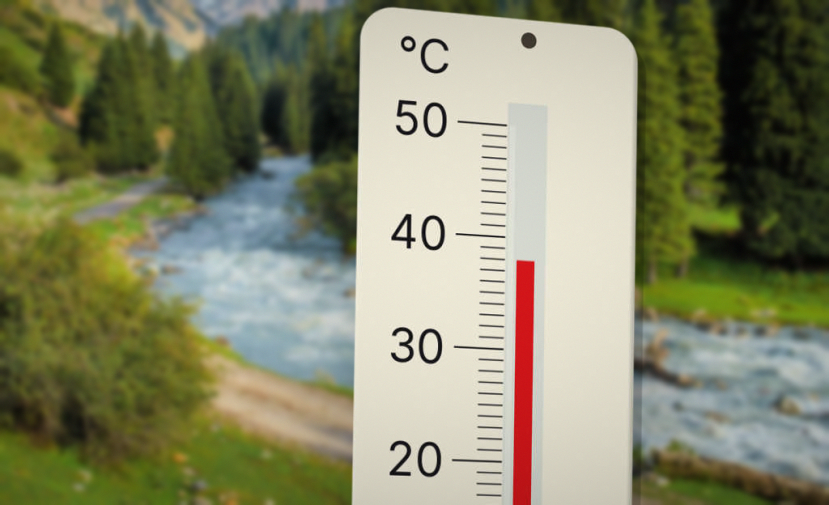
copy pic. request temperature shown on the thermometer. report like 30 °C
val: 38 °C
